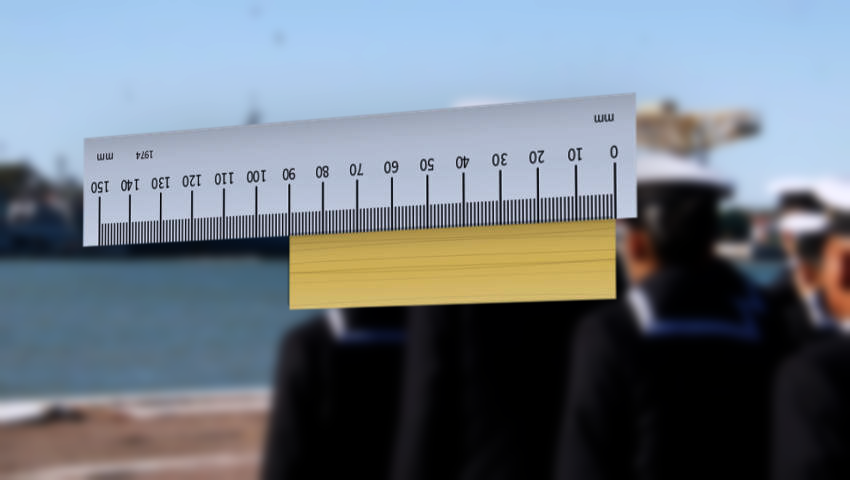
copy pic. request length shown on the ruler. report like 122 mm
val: 90 mm
